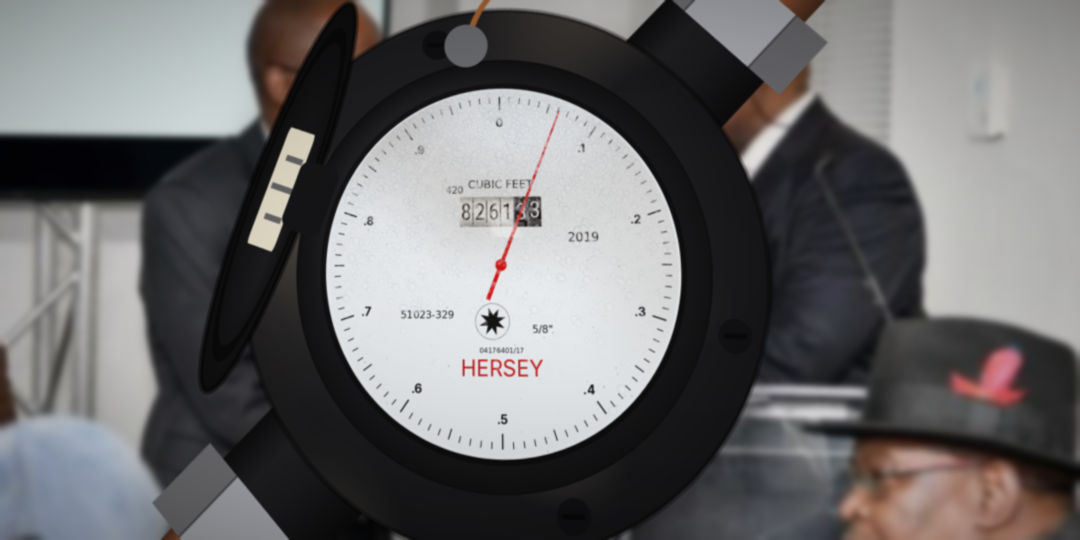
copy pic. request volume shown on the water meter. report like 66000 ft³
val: 826133.06 ft³
